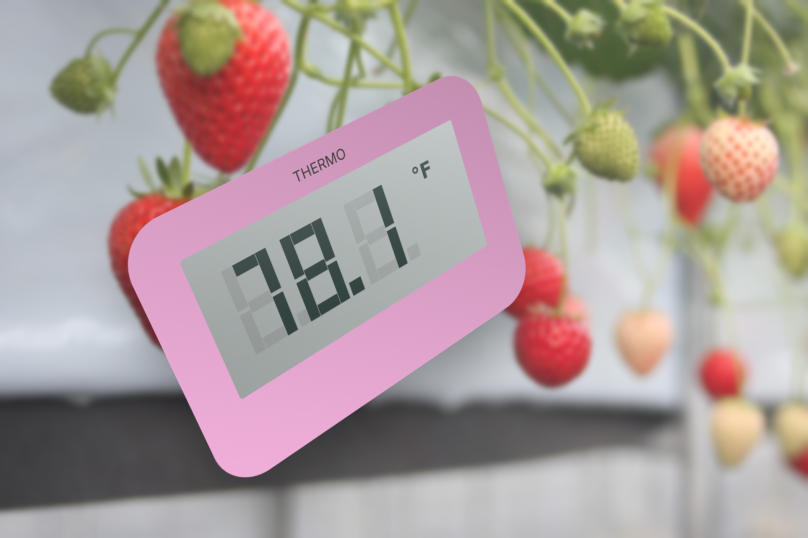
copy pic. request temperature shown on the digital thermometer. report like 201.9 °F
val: 78.1 °F
